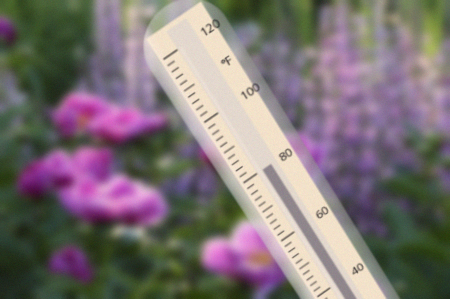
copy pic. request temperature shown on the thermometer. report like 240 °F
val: 80 °F
